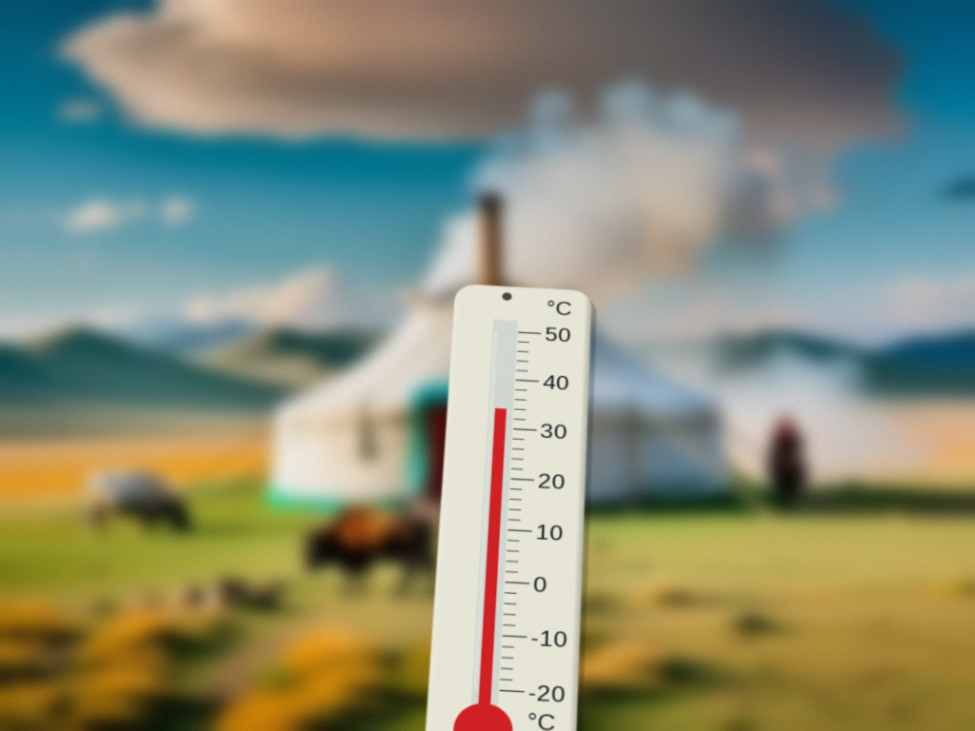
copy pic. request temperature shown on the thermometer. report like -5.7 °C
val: 34 °C
